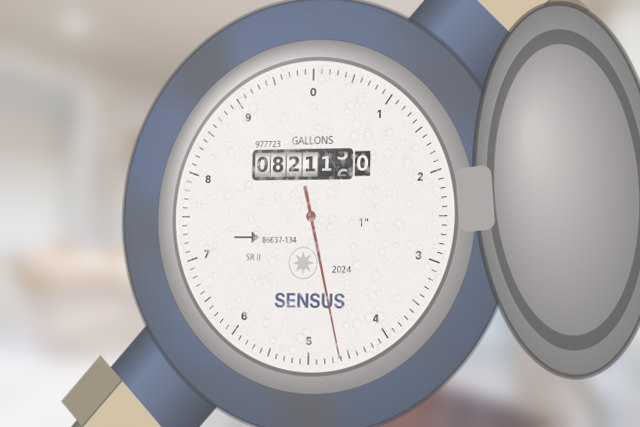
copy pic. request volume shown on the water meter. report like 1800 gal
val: 821154.6 gal
